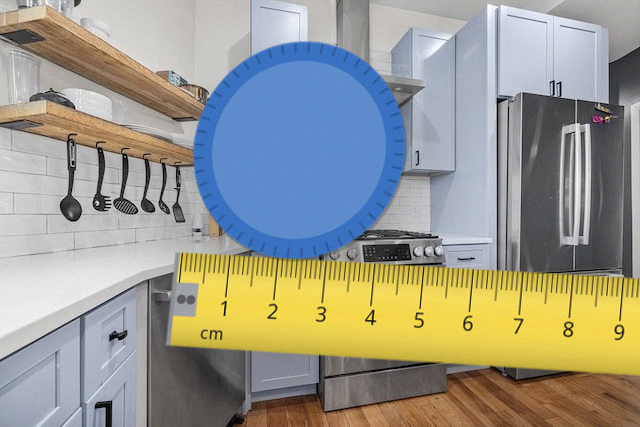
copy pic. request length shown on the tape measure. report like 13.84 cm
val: 4.4 cm
